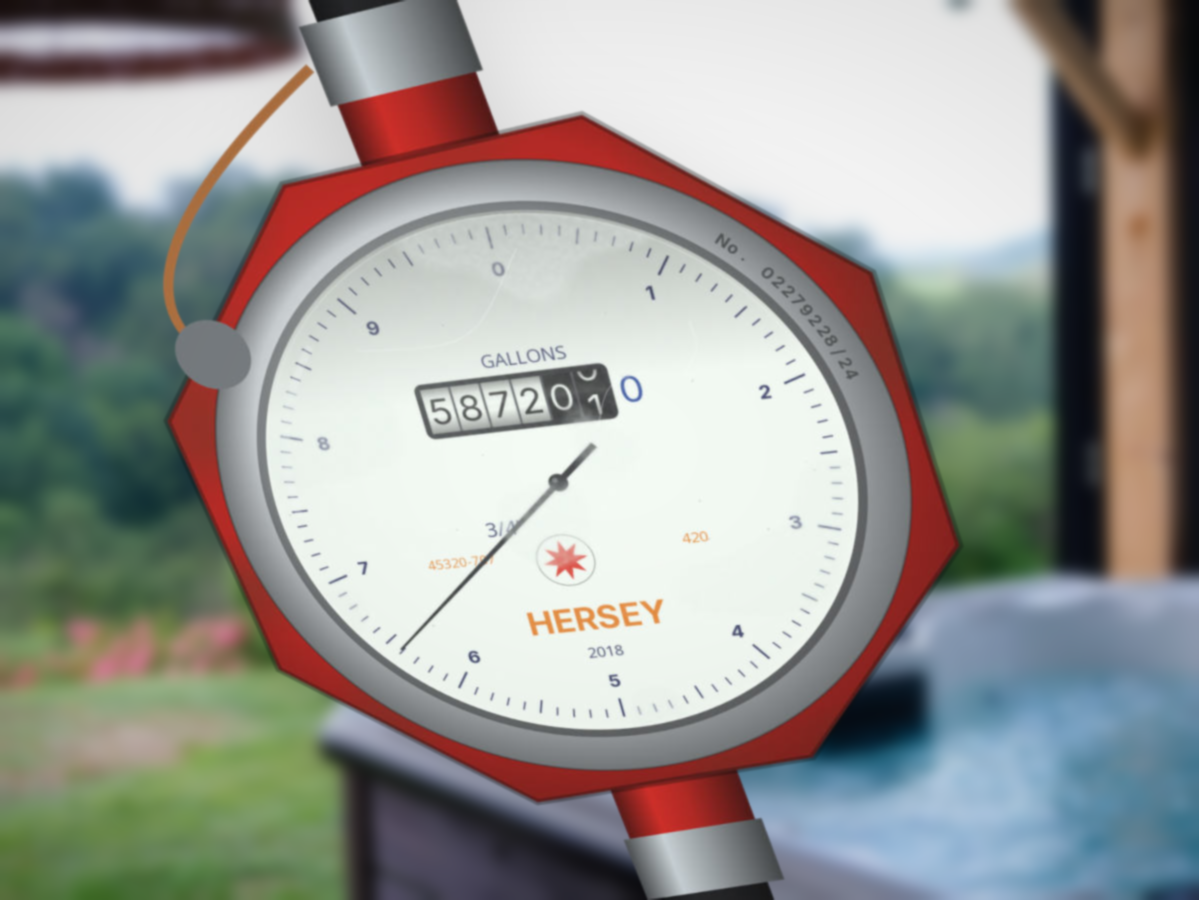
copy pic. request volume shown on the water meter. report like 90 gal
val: 5872006.4 gal
